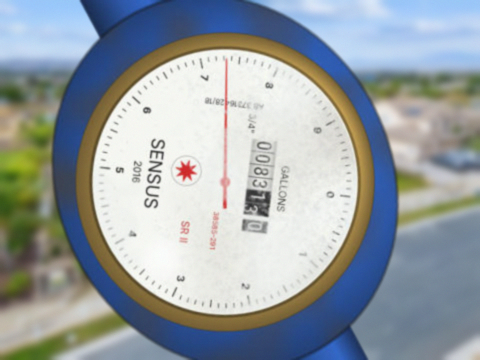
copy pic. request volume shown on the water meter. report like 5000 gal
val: 83127.3 gal
